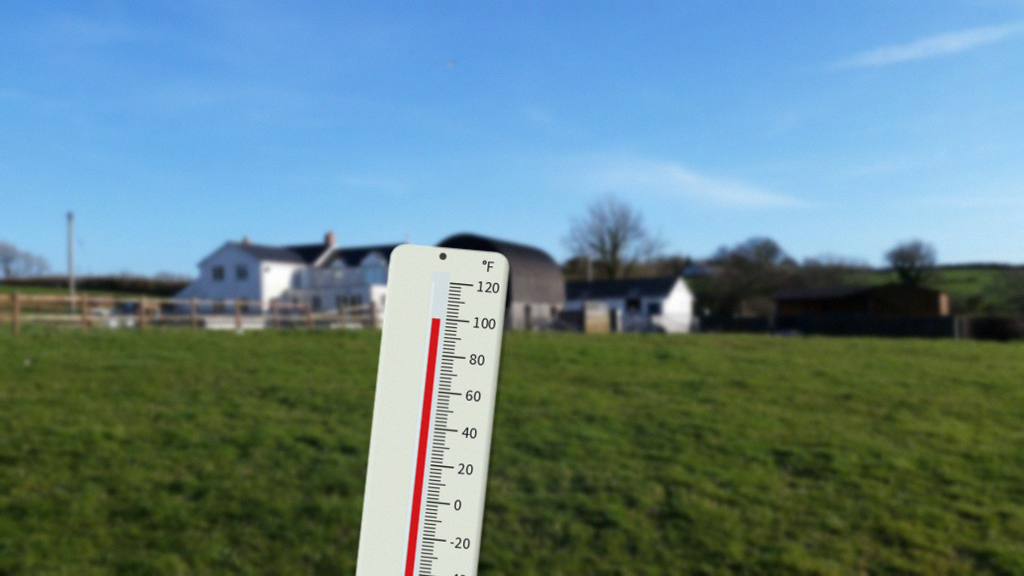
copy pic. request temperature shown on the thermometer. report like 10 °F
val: 100 °F
